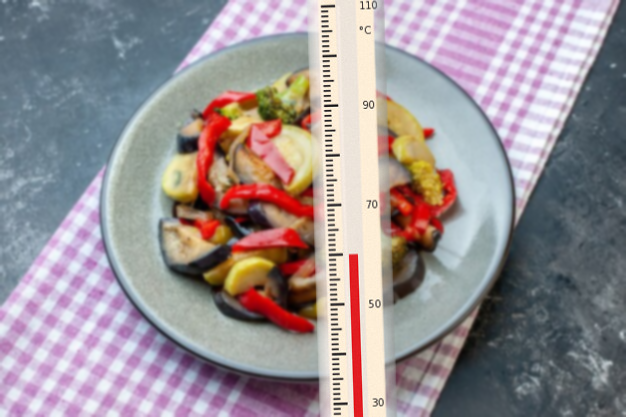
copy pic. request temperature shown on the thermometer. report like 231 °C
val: 60 °C
